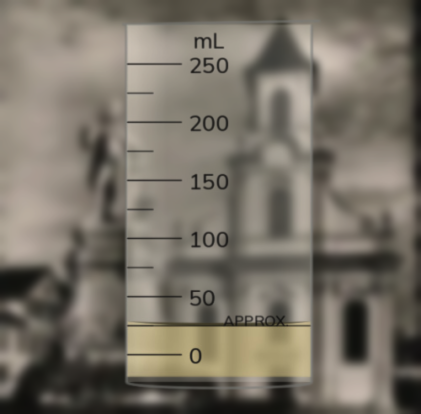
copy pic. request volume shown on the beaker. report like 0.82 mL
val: 25 mL
